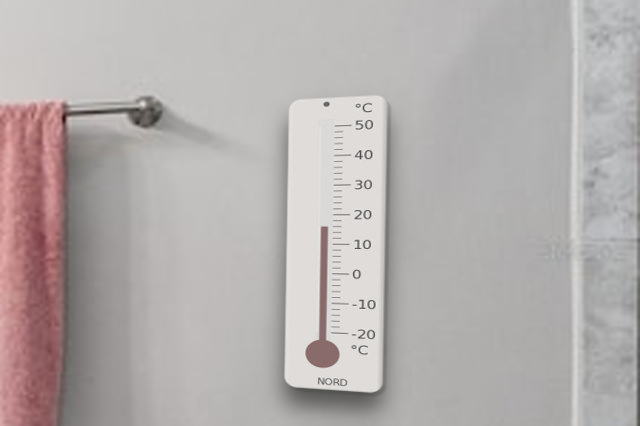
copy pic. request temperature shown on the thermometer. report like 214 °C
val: 16 °C
